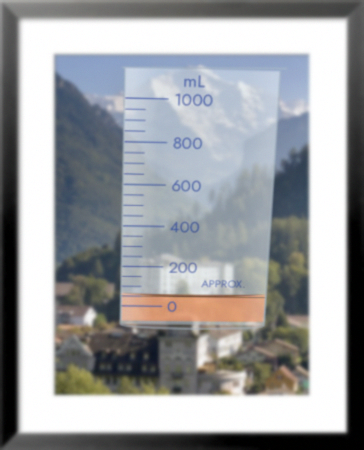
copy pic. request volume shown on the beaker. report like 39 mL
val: 50 mL
